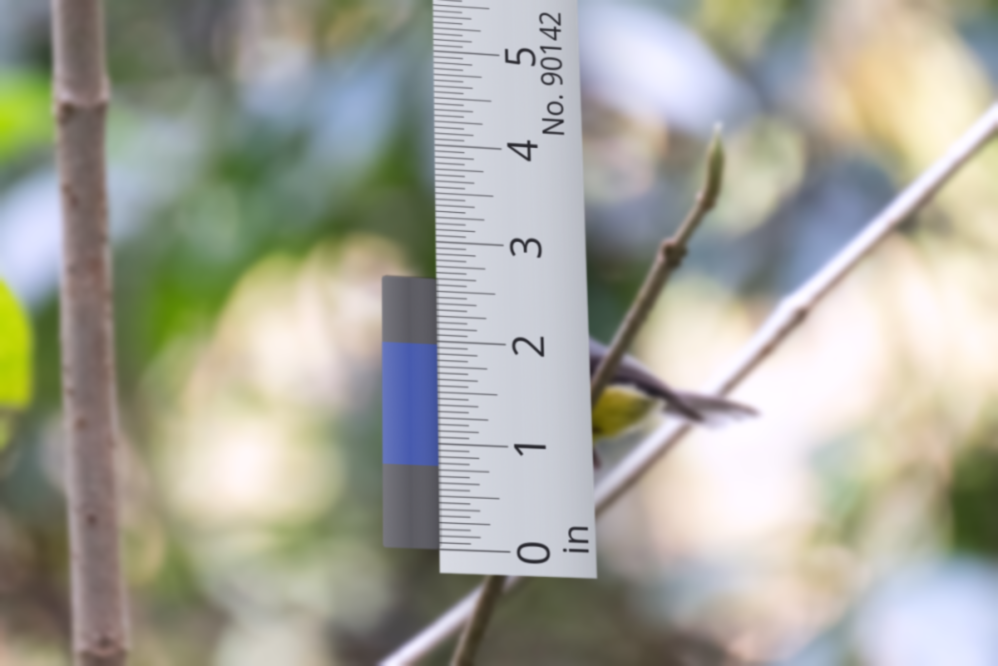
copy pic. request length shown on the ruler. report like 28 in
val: 2.625 in
